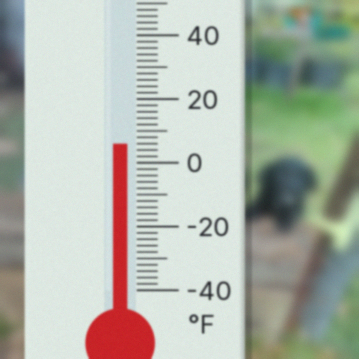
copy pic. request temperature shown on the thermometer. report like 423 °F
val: 6 °F
